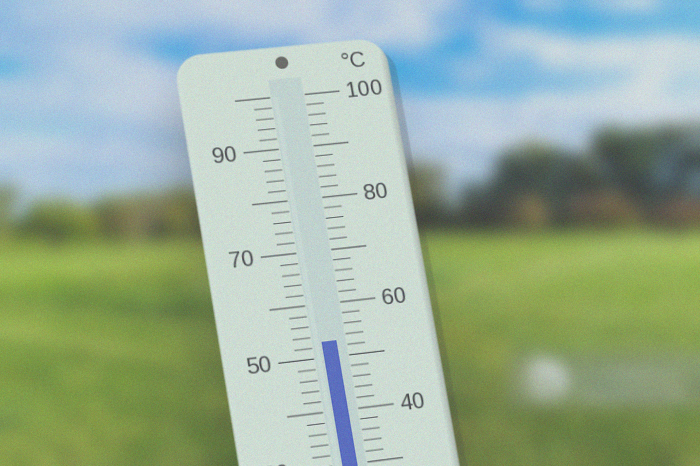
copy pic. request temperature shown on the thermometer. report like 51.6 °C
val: 53 °C
